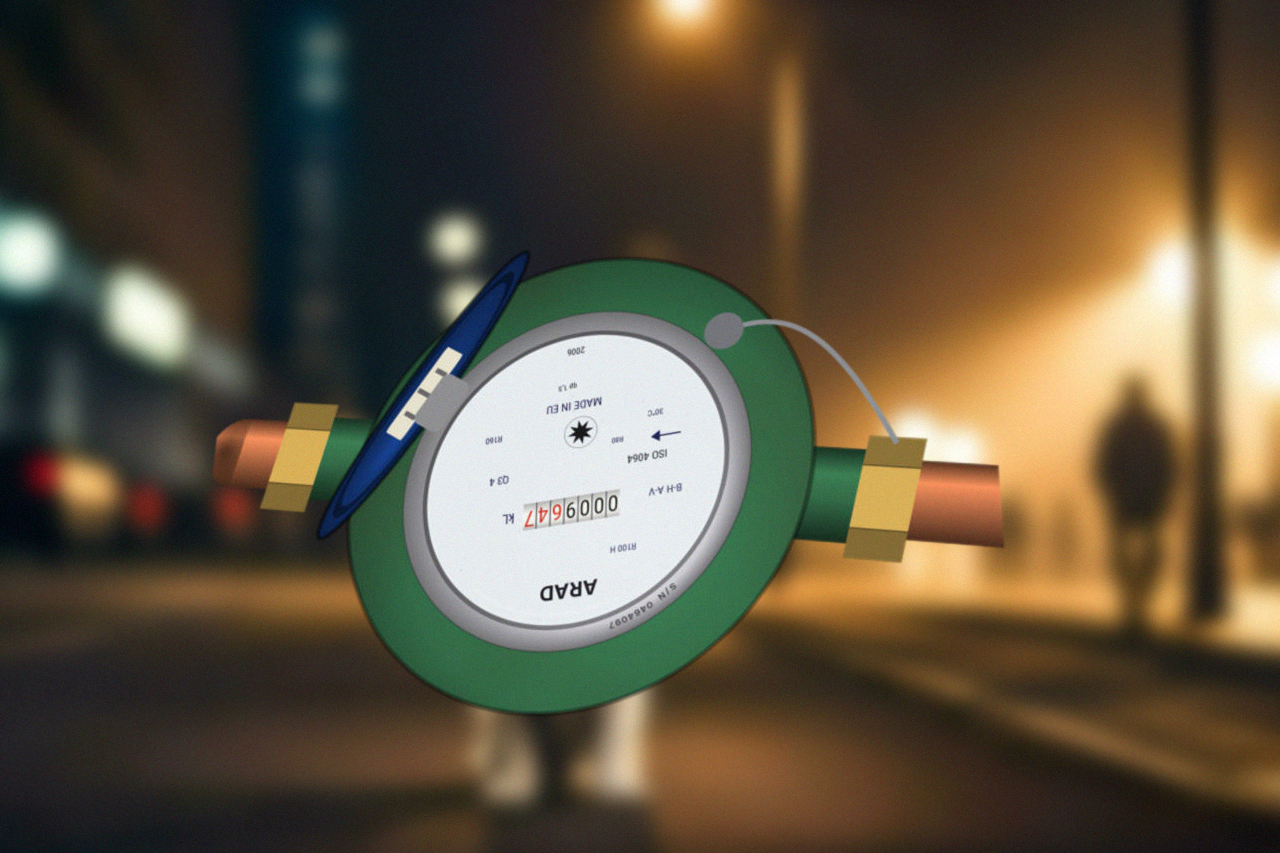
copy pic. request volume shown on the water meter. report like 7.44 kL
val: 9.647 kL
